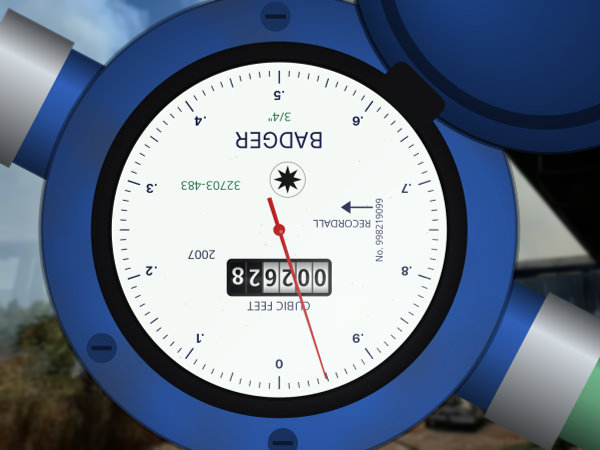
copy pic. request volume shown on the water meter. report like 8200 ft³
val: 2627.95 ft³
